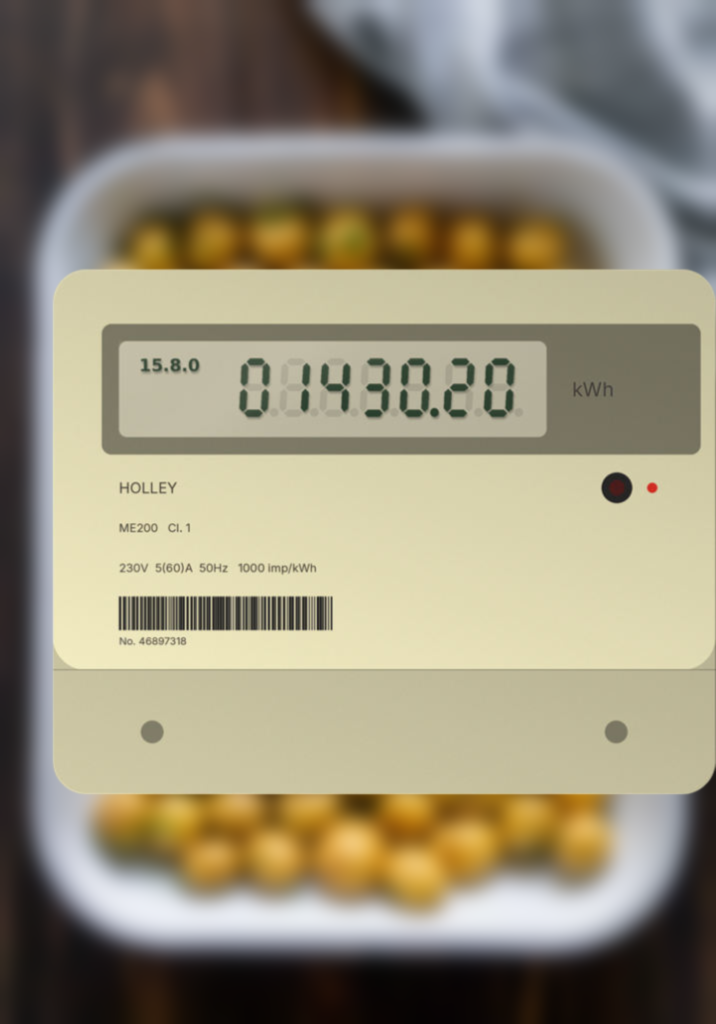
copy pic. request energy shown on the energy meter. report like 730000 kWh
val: 1430.20 kWh
